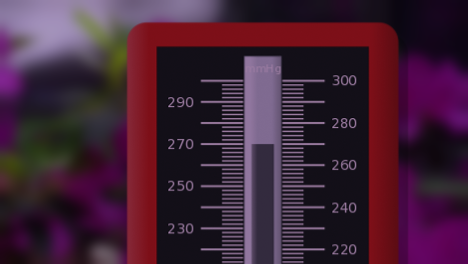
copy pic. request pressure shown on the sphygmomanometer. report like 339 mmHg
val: 270 mmHg
